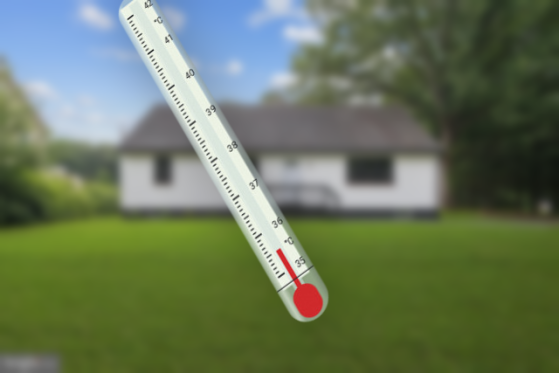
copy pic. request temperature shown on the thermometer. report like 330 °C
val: 35.5 °C
